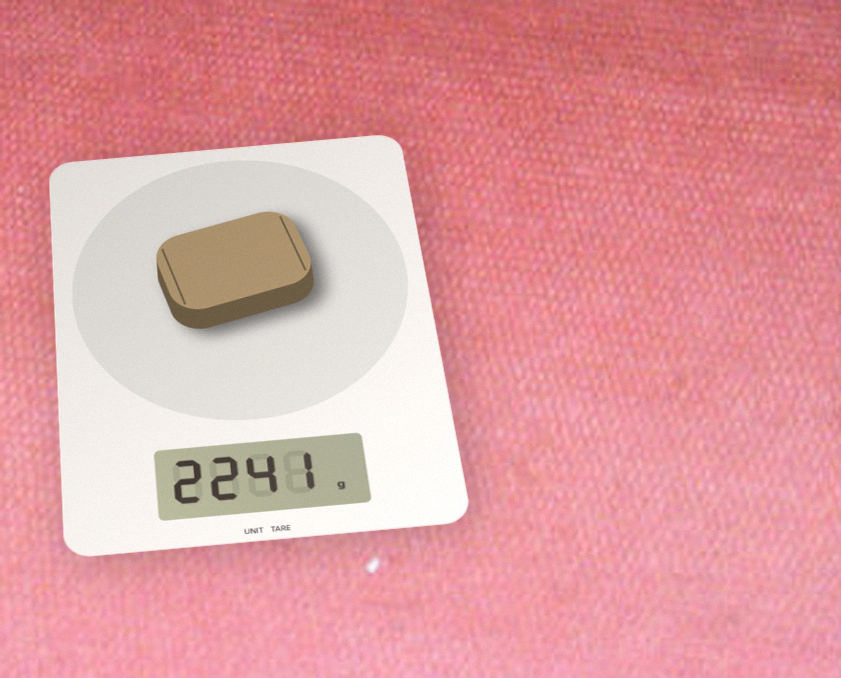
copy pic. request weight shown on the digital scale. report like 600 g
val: 2241 g
